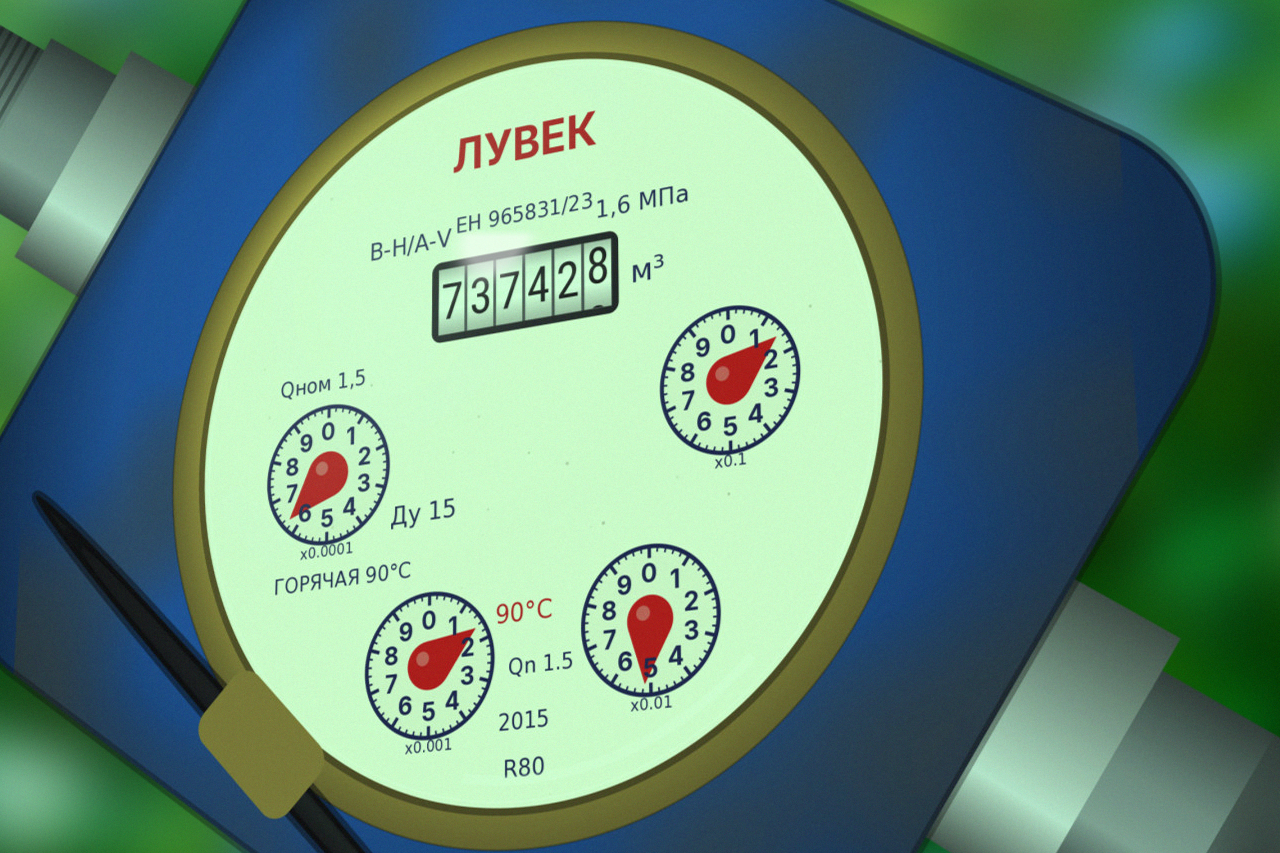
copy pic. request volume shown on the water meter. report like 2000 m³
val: 737428.1516 m³
